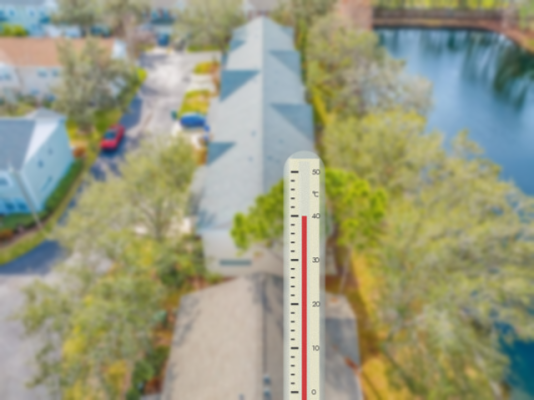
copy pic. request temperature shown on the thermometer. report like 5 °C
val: 40 °C
